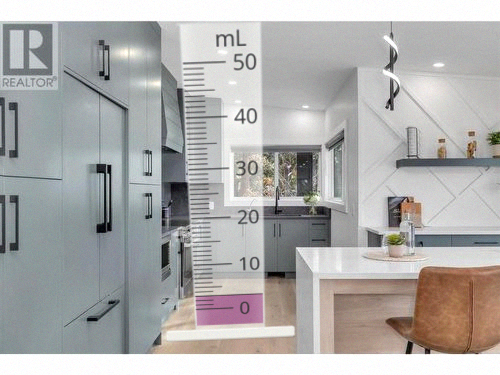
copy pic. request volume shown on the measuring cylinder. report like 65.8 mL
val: 3 mL
